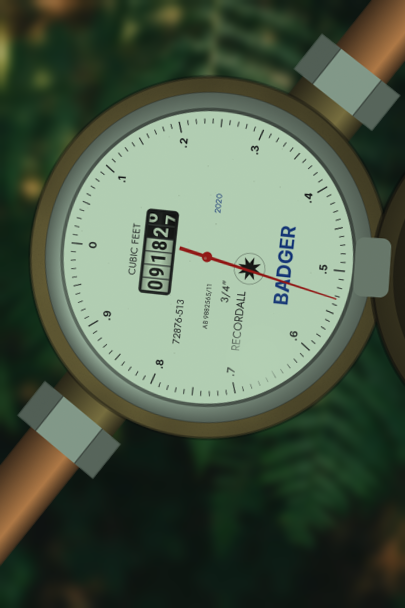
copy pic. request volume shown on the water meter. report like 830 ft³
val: 91826.53 ft³
